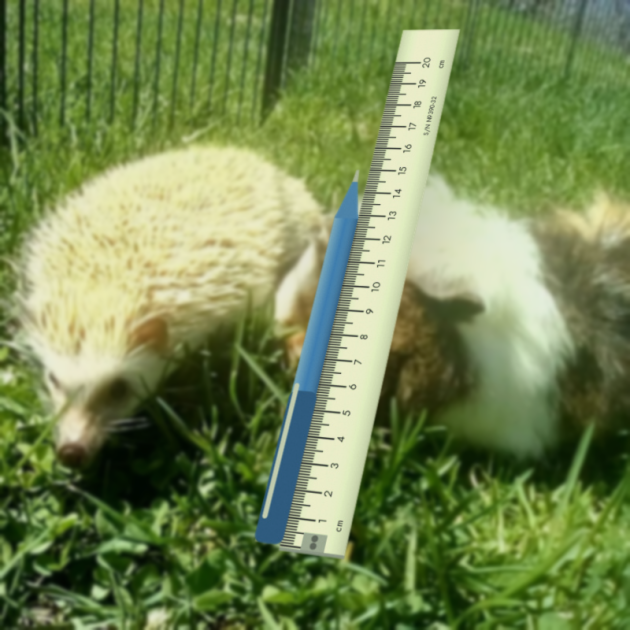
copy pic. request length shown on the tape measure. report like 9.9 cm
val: 15 cm
